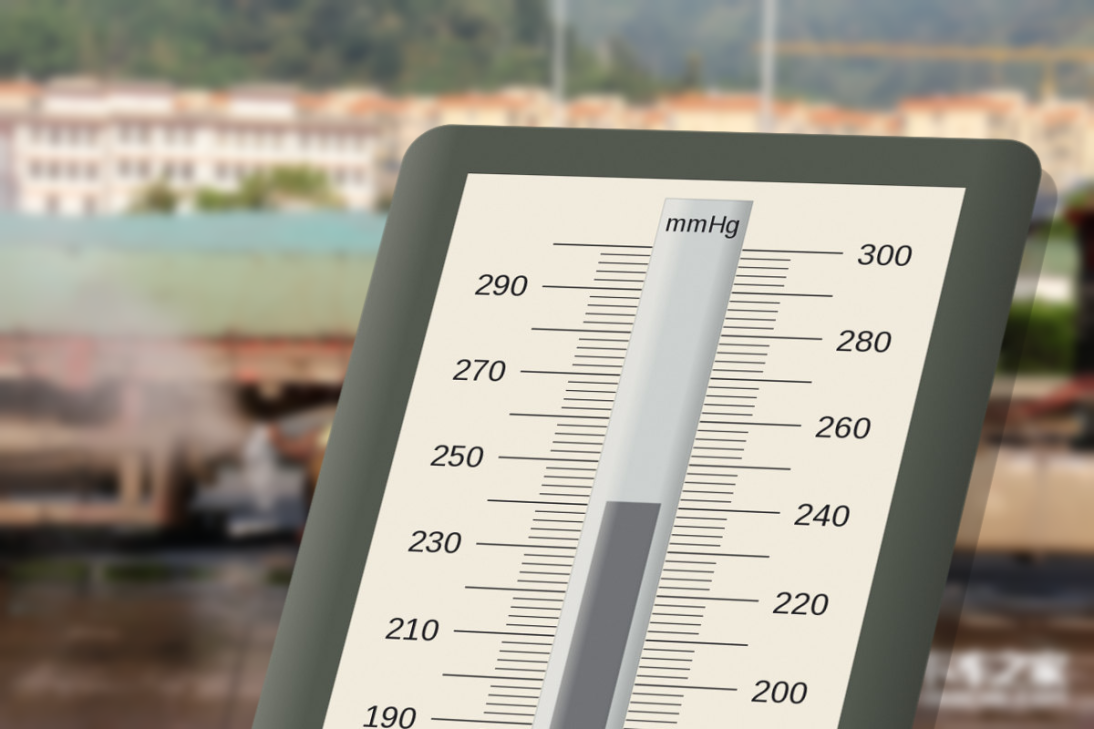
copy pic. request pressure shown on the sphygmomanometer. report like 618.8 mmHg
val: 241 mmHg
